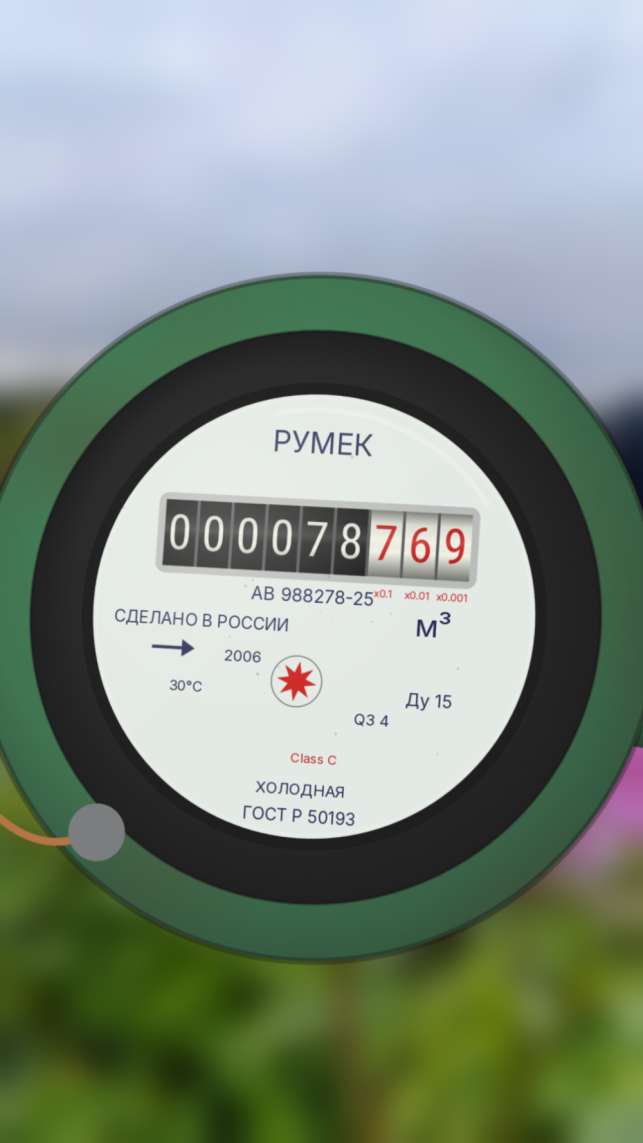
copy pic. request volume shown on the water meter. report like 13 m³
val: 78.769 m³
